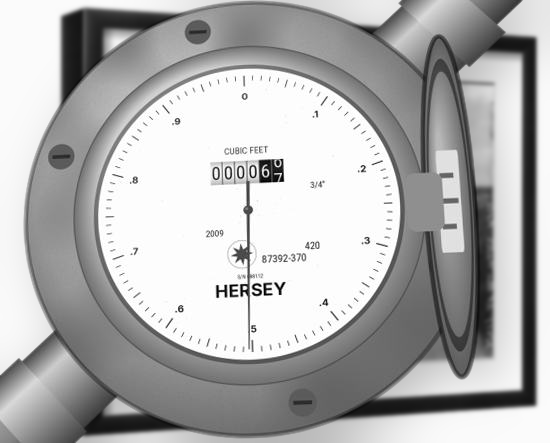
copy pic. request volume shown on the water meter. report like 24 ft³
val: 66.50 ft³
